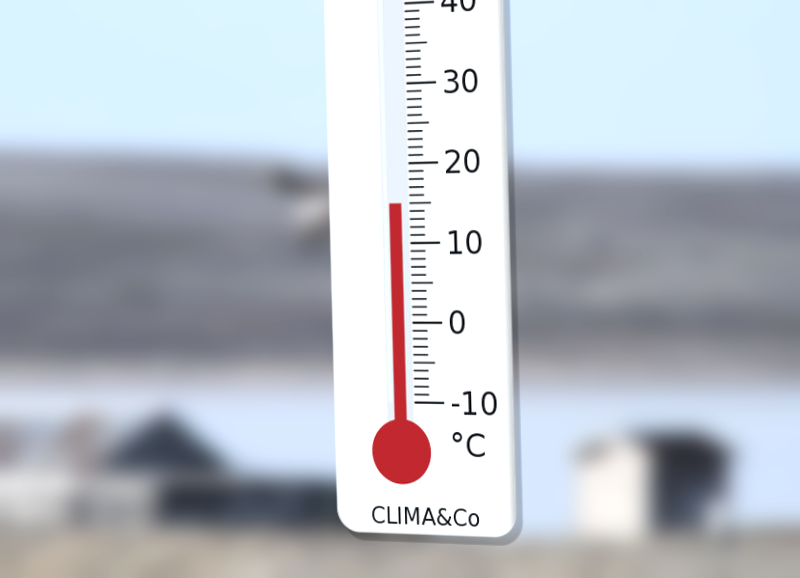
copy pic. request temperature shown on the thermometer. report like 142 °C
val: 15 °C
